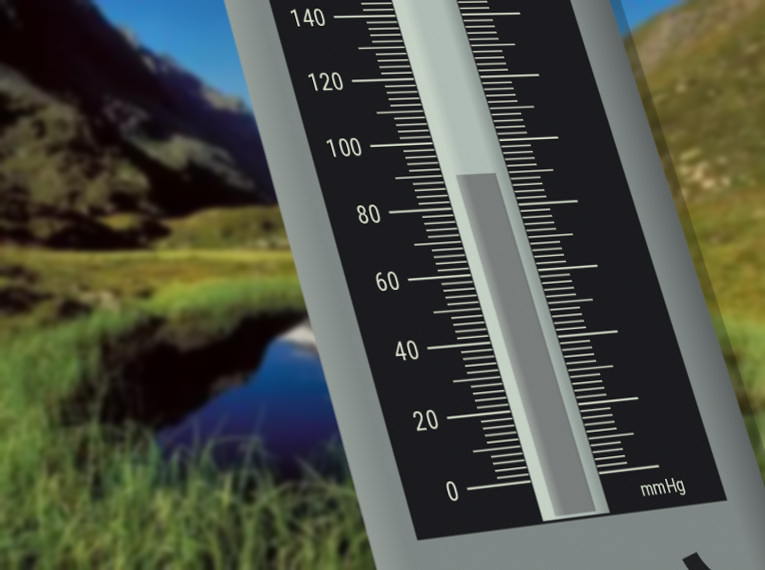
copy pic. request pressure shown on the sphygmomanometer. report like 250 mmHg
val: 90 mmHg
